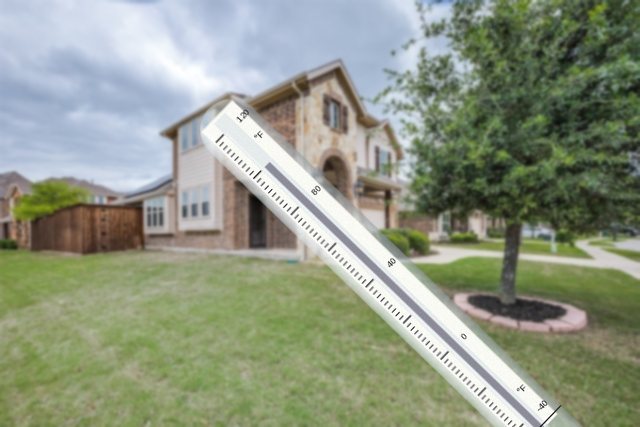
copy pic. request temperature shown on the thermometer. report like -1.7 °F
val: 100 °F
